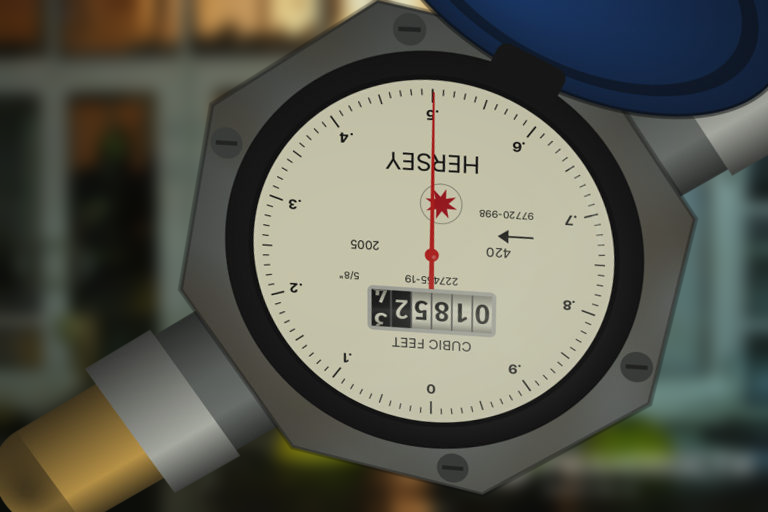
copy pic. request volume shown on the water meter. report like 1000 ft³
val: 18523.50 ft³
